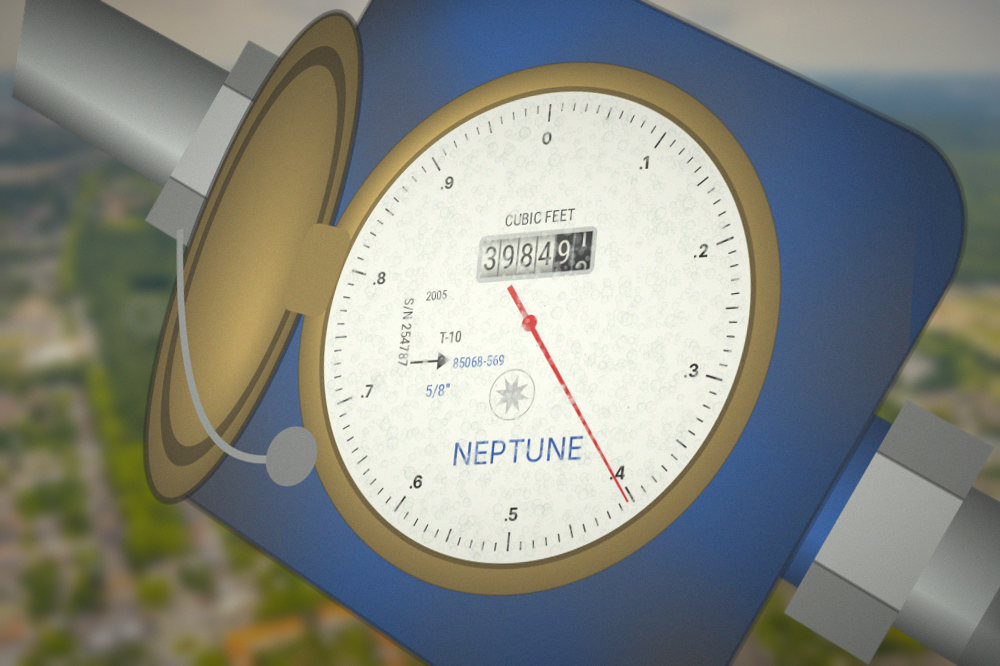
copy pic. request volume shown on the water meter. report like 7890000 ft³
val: 398491.40 ft³
